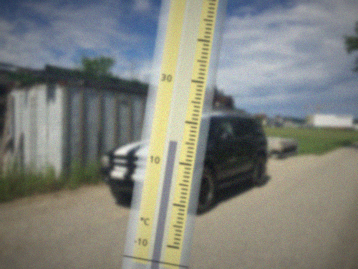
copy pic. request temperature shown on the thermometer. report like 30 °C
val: 15 °C
